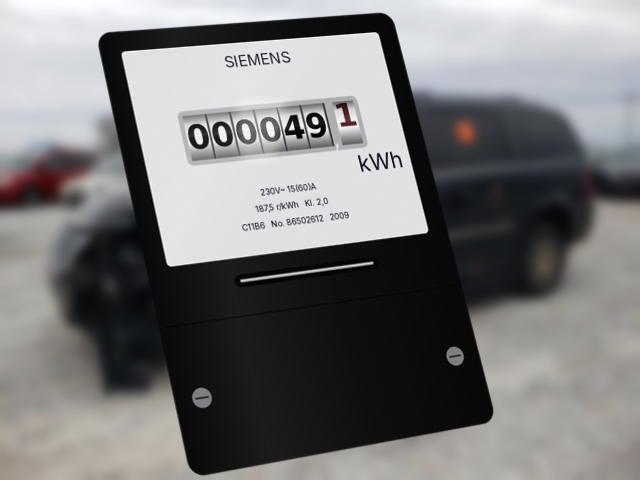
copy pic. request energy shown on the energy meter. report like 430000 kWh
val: 49.1 kWh
